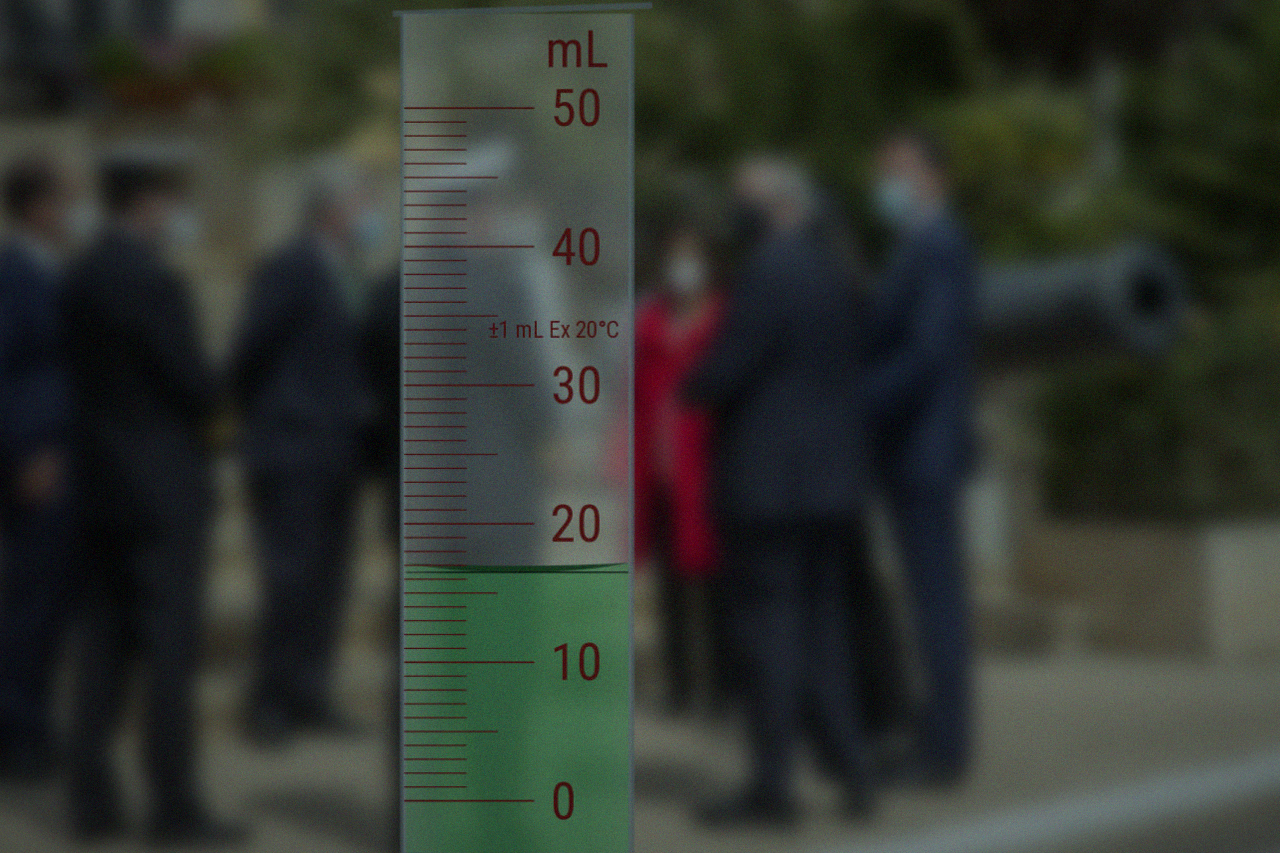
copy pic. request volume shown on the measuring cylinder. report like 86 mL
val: 16.5 mL
